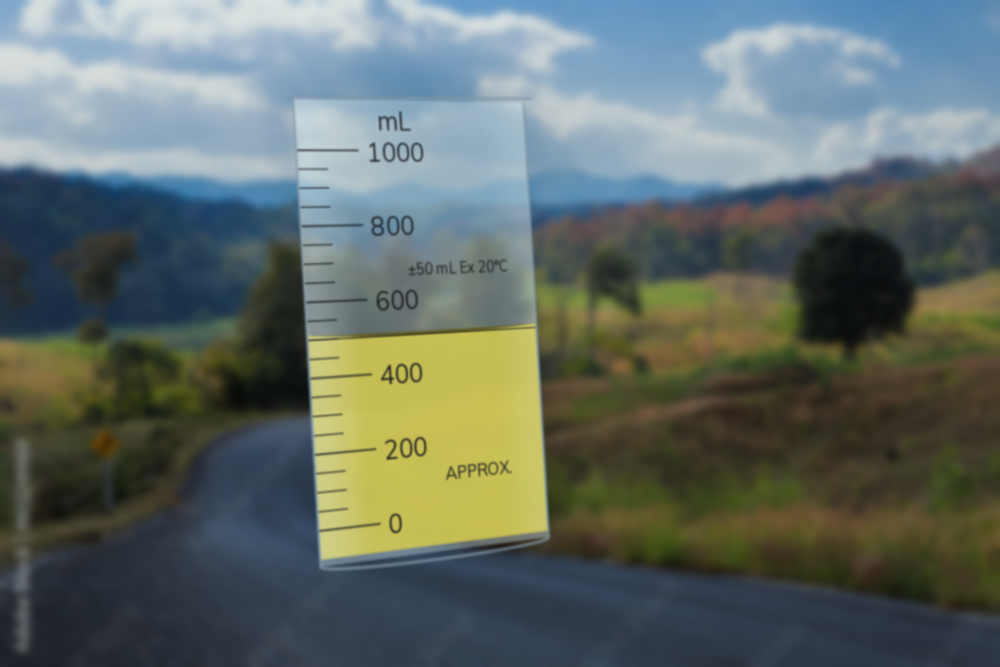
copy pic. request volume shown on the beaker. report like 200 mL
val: 500 mL
